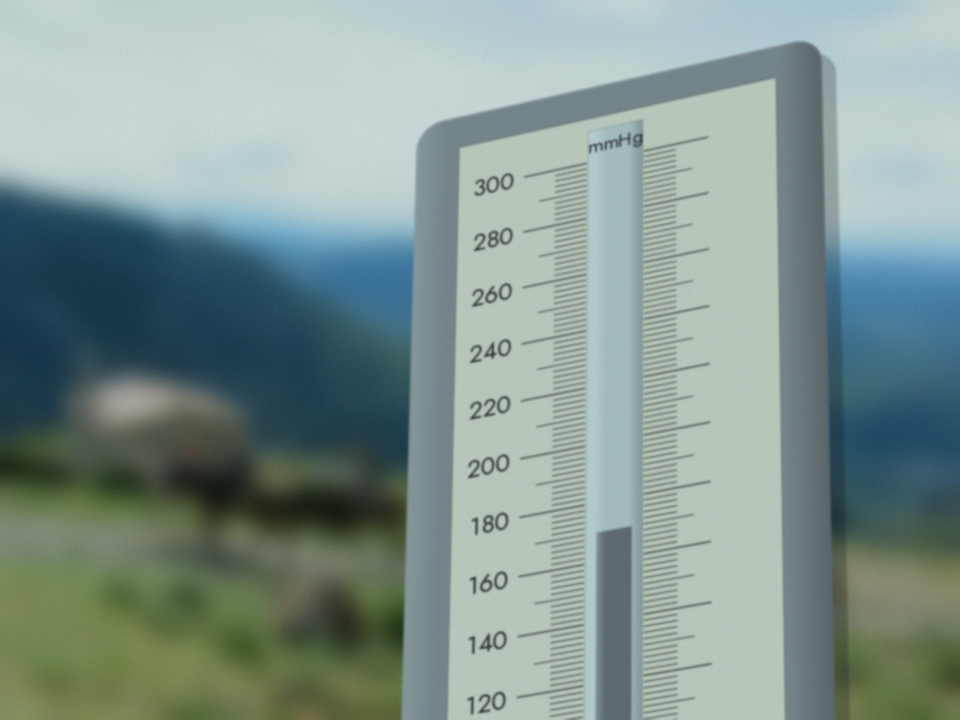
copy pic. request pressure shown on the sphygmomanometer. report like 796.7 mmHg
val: 170 mmHg
